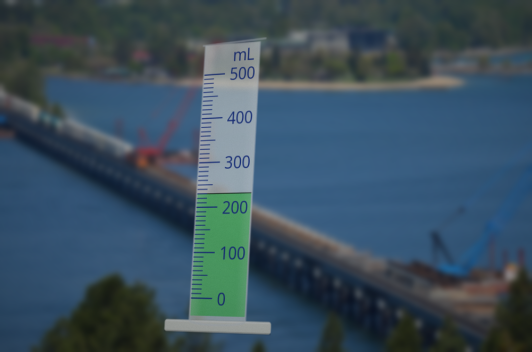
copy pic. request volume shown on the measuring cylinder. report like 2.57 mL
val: 230 mL
